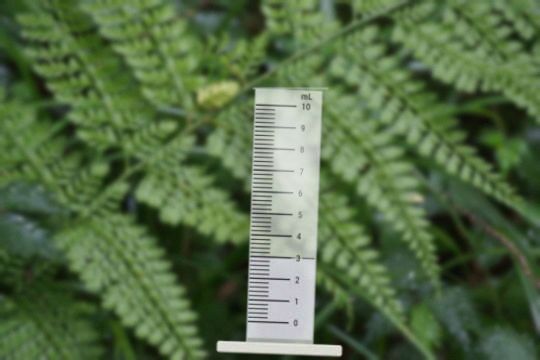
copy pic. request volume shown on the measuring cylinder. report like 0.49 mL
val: 3 mL
